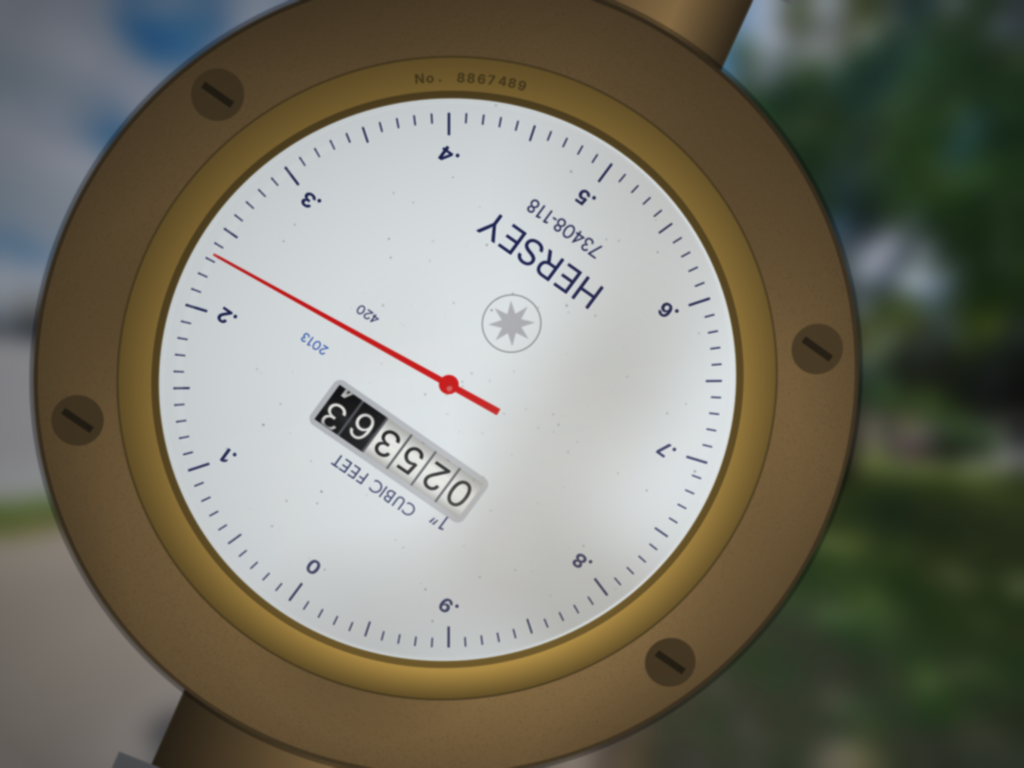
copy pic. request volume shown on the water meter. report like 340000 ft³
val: 25363.23 ft³
